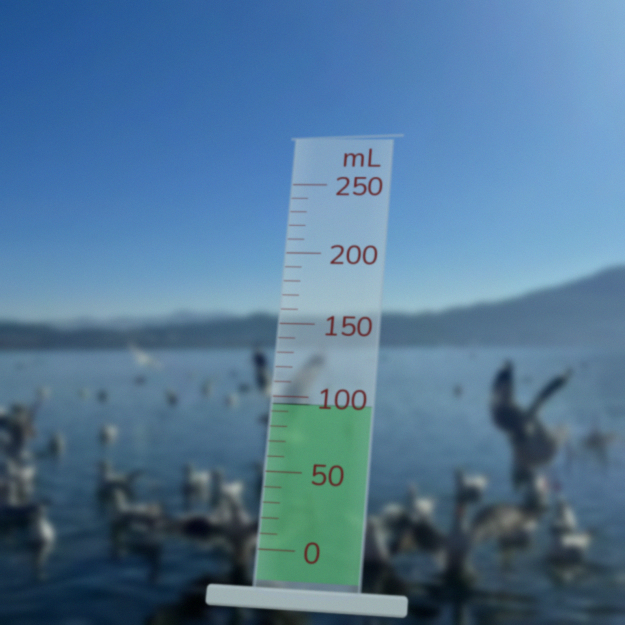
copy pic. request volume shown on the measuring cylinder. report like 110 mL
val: 95 mL
